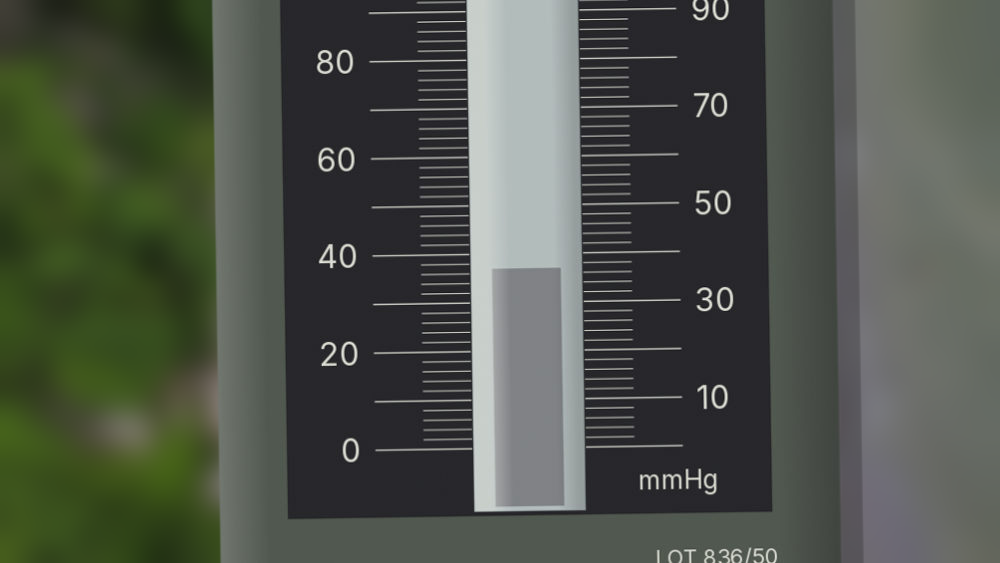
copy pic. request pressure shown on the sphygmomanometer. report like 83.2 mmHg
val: 37 mmHg
